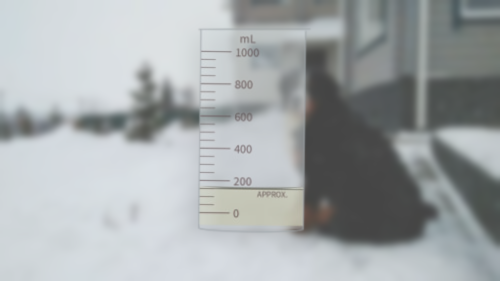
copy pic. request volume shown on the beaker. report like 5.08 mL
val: 150 mL
